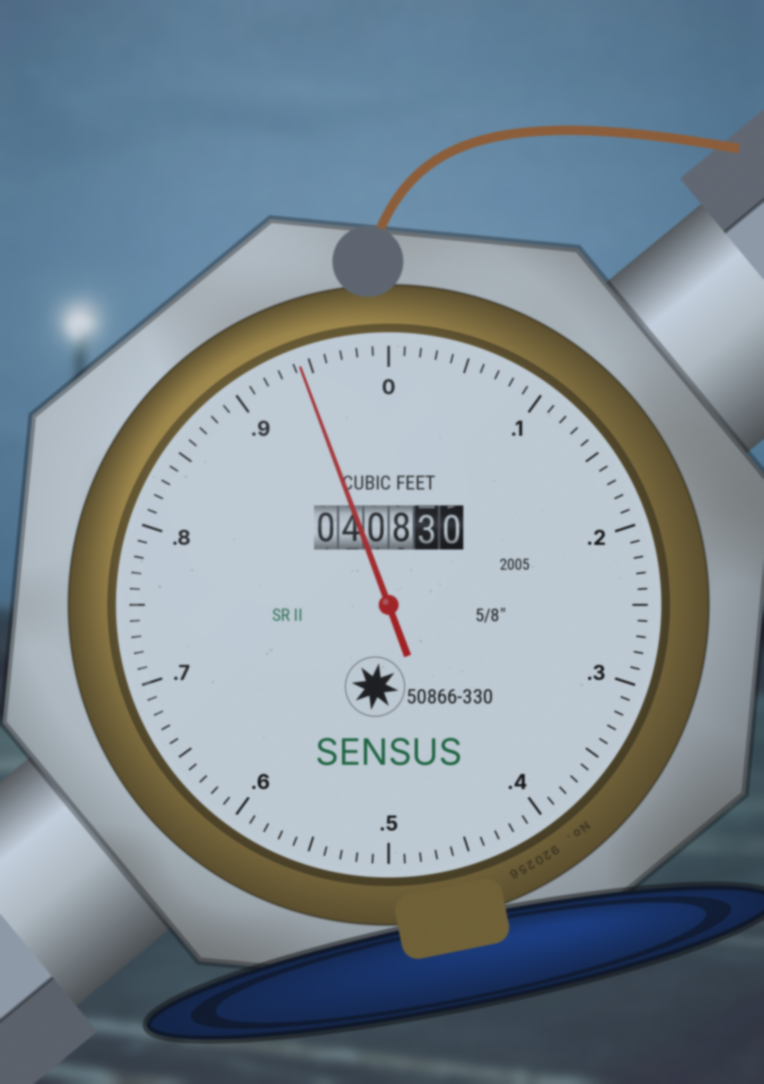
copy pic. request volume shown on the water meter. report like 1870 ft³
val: 40829.94 ft³
